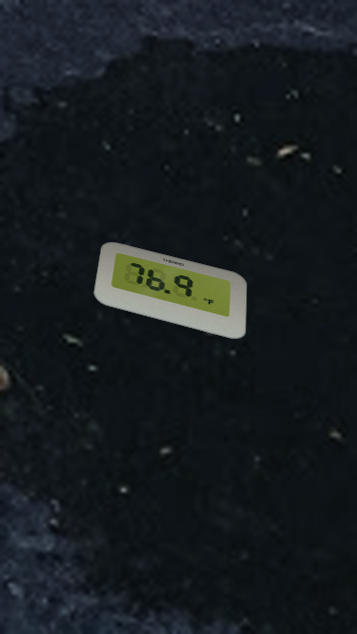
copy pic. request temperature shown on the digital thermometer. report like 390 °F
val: 76.9 °F
